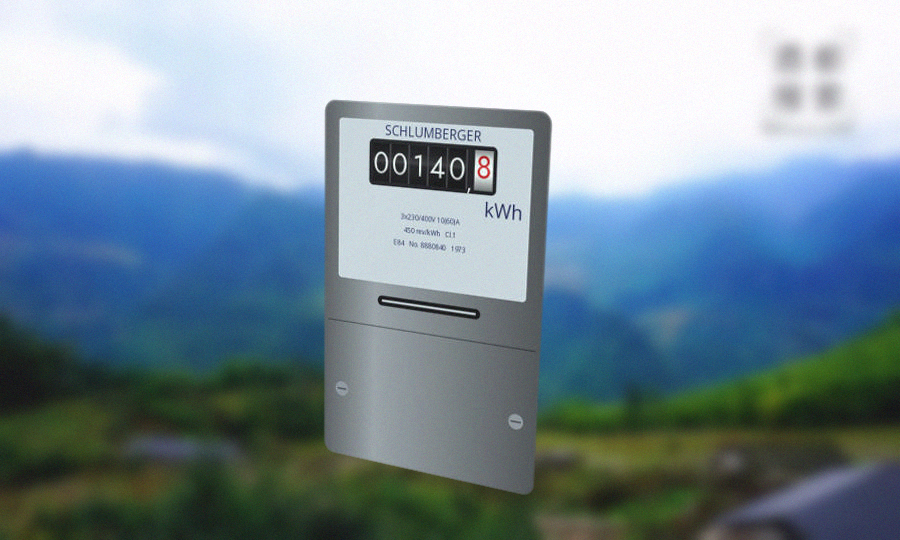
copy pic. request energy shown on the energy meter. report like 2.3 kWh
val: 140.8 kWh
